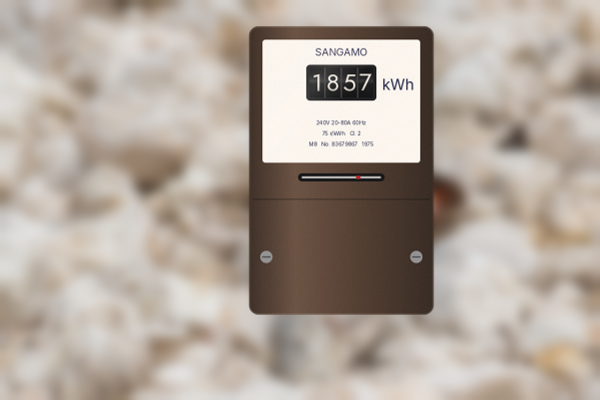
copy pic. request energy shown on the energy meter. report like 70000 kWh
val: 1857 kWh
